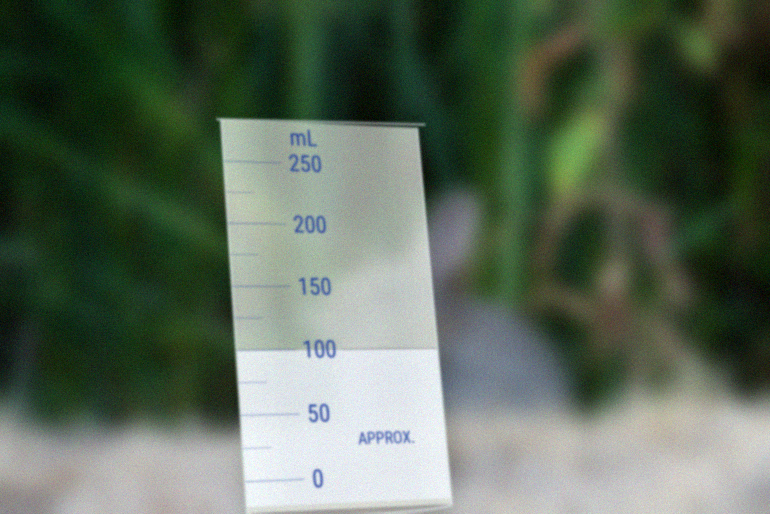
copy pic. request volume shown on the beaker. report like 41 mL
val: 100 mL
